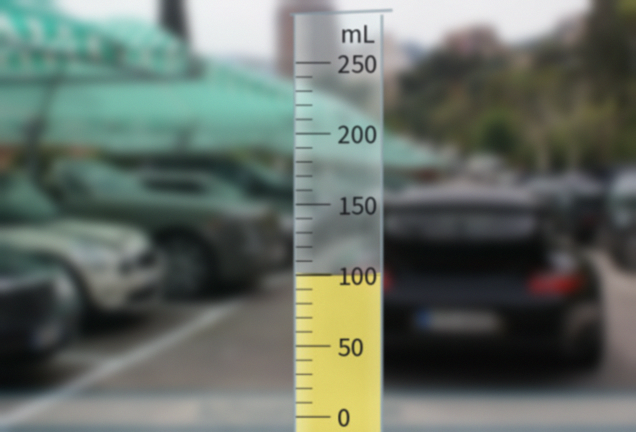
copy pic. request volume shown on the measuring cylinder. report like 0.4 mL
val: 100 mL
